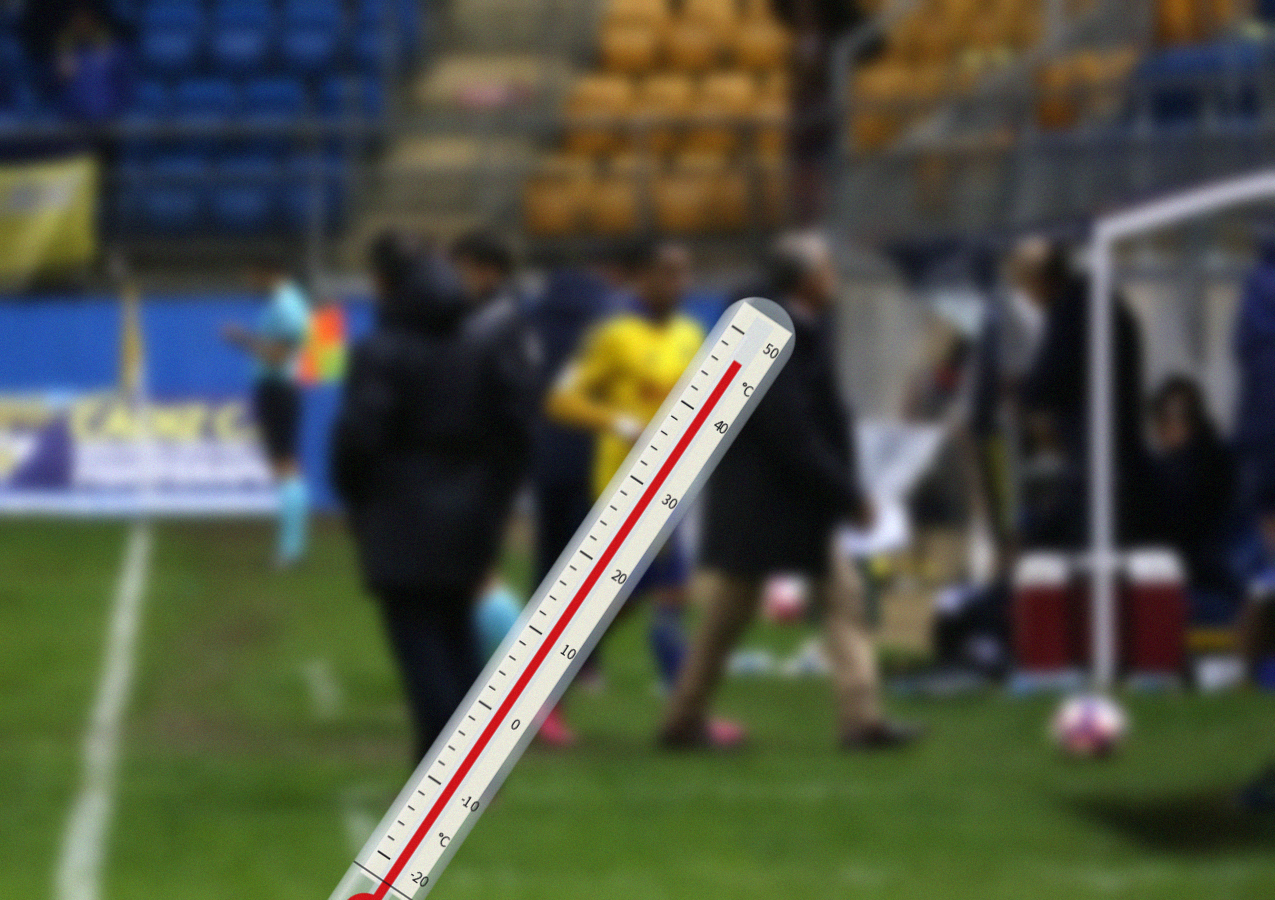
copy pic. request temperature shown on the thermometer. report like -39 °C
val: 47 °C
